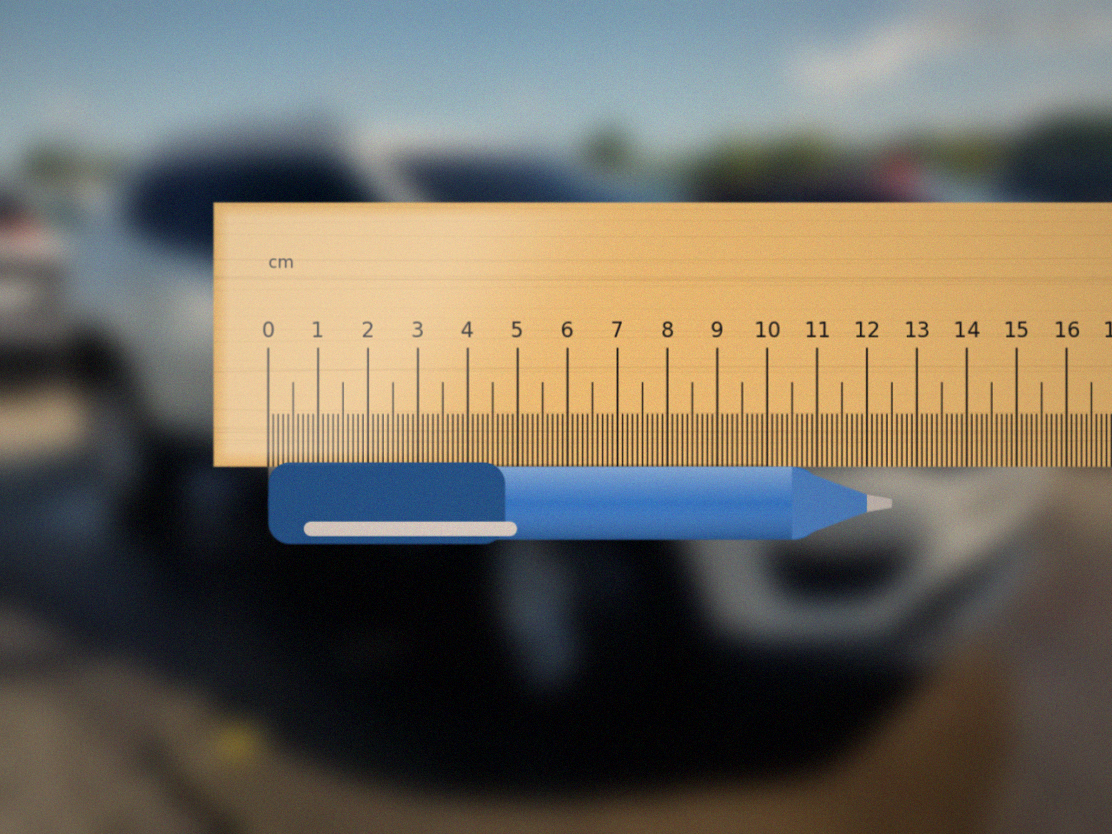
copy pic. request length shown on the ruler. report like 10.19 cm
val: 12.5 cm
